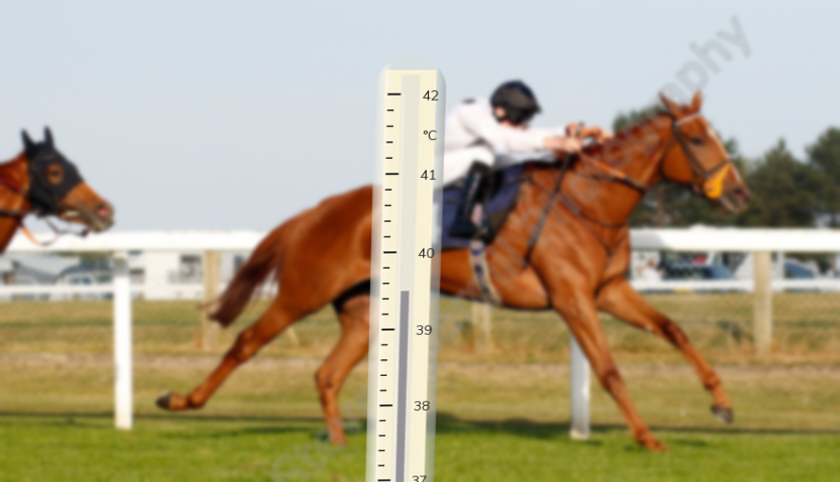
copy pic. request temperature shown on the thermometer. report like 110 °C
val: 39.5 °C
